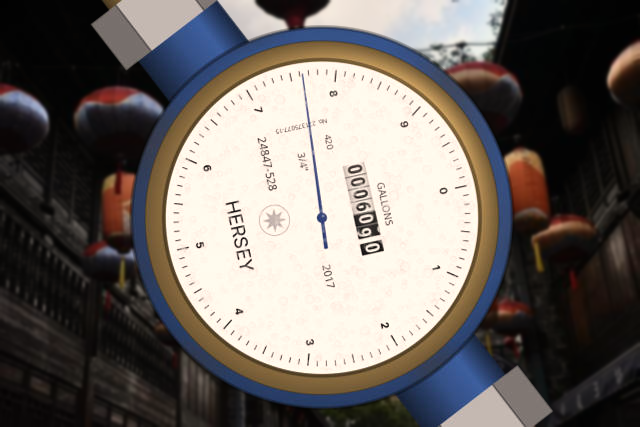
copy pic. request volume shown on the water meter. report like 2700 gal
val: 6087.6 gal
